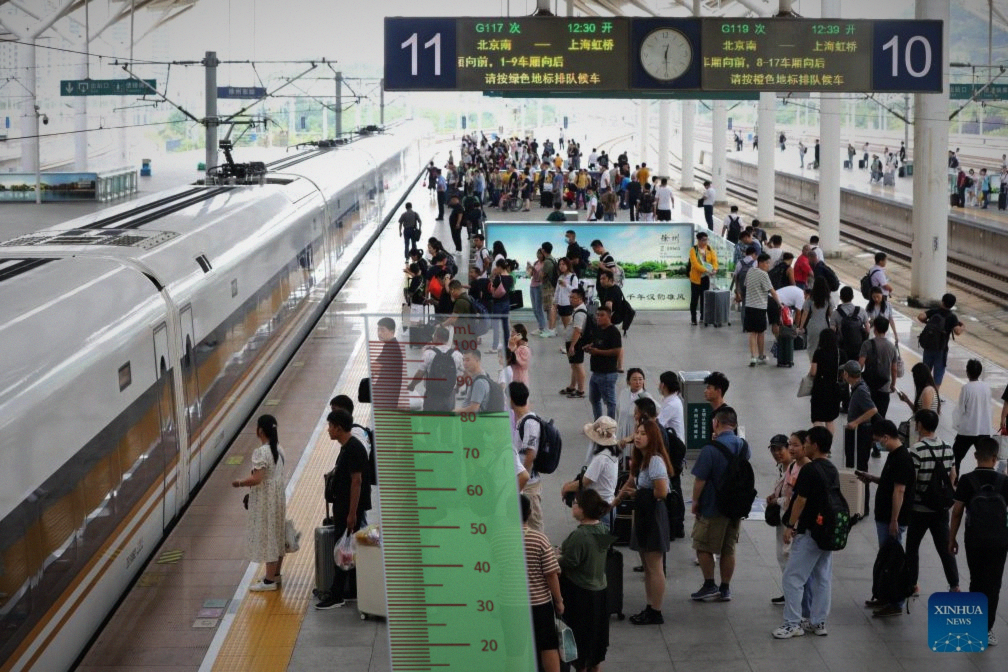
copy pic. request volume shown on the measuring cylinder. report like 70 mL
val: 80 mL
